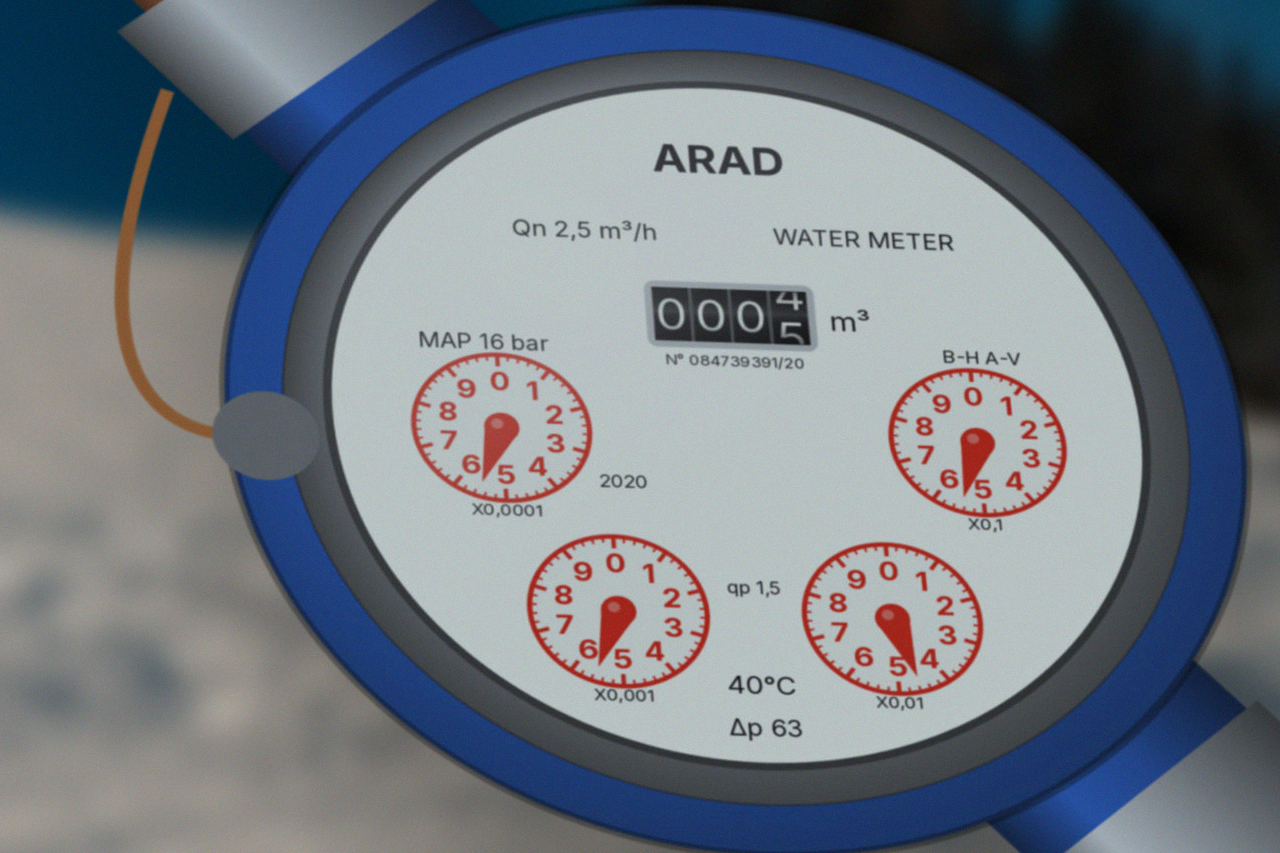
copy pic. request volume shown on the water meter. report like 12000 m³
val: 4.5455 m³
